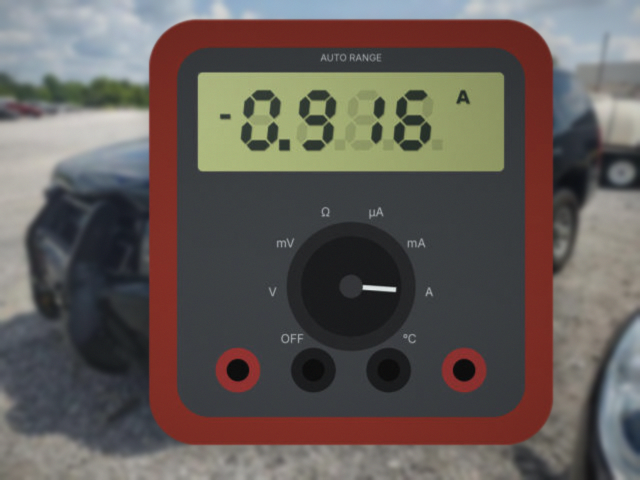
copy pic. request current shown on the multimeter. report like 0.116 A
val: -0.916 A
